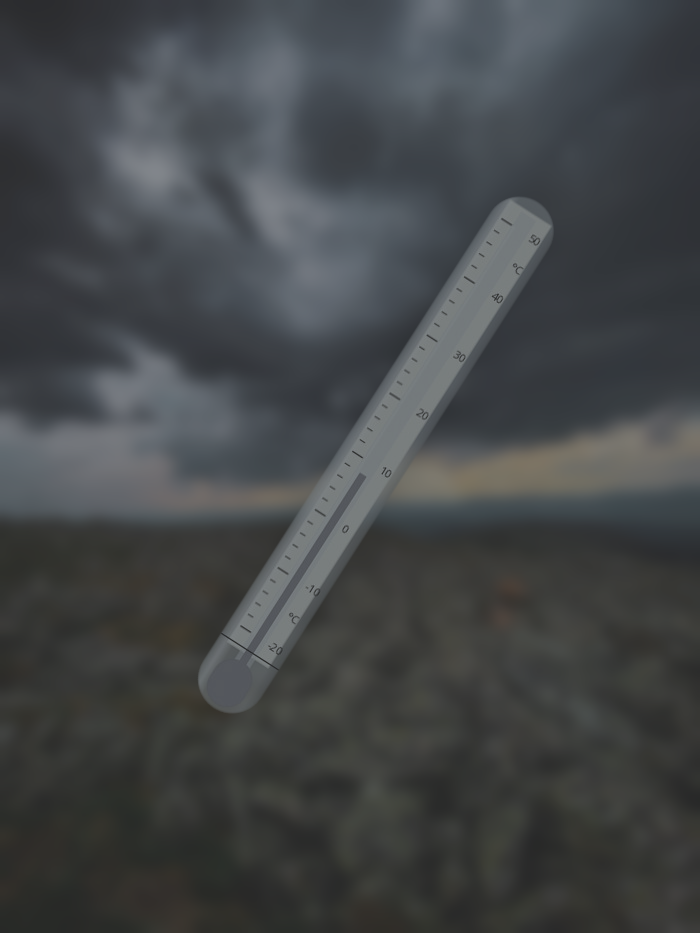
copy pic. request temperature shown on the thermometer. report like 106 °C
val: 8 °C
